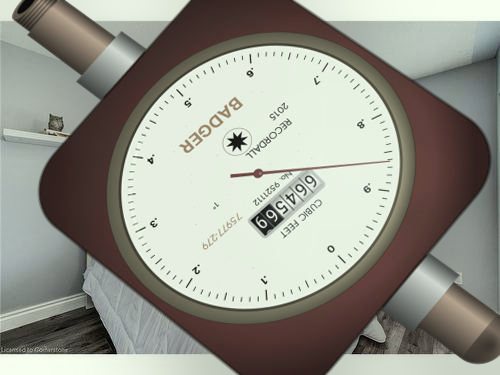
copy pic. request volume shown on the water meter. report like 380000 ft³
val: 664568.86 ft³
